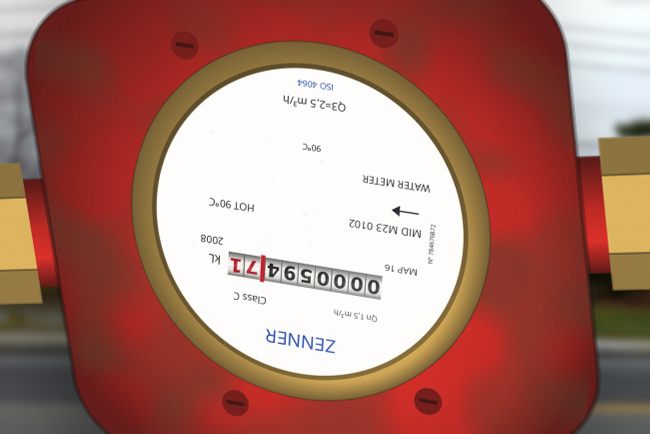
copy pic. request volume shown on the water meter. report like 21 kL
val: 594.71 kL
